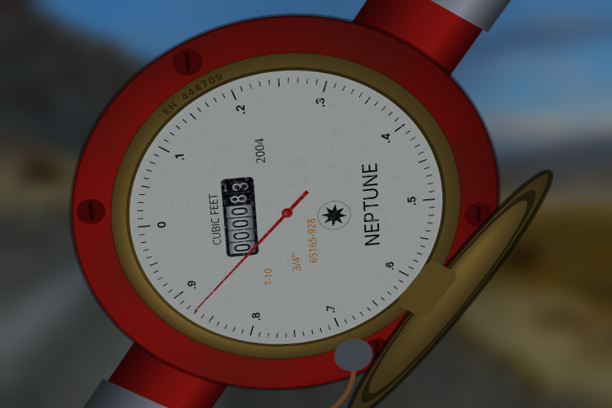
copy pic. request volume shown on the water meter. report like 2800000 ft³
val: 82.87 ft³
